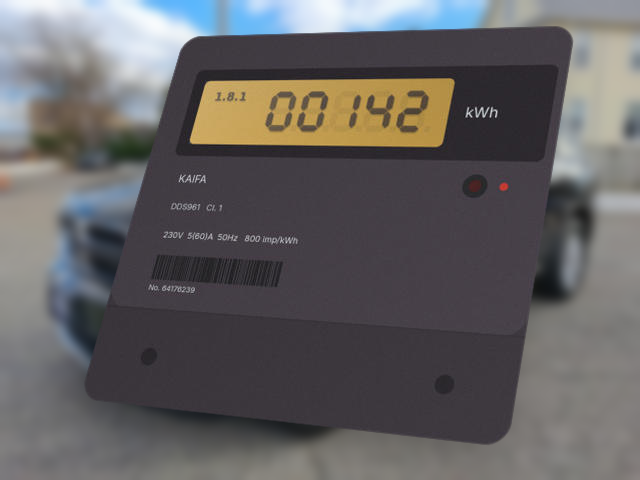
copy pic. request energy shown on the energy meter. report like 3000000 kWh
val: 142 kWh
